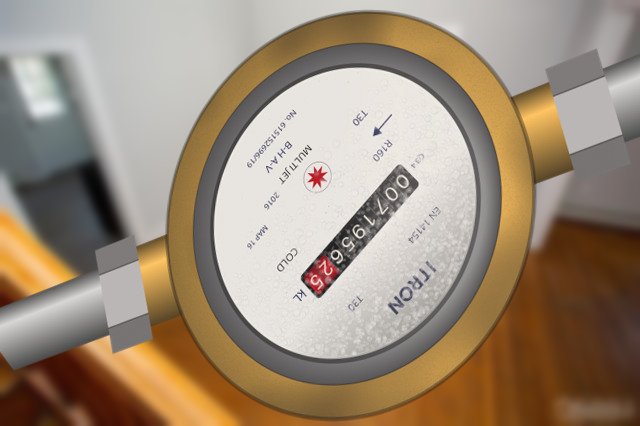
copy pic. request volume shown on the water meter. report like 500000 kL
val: 71956.25 kL
